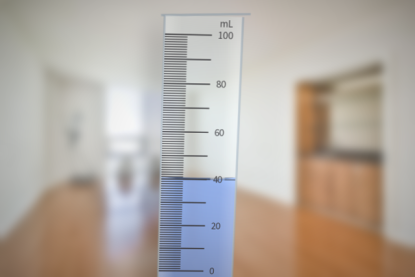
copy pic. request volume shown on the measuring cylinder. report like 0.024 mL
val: 40 mL
